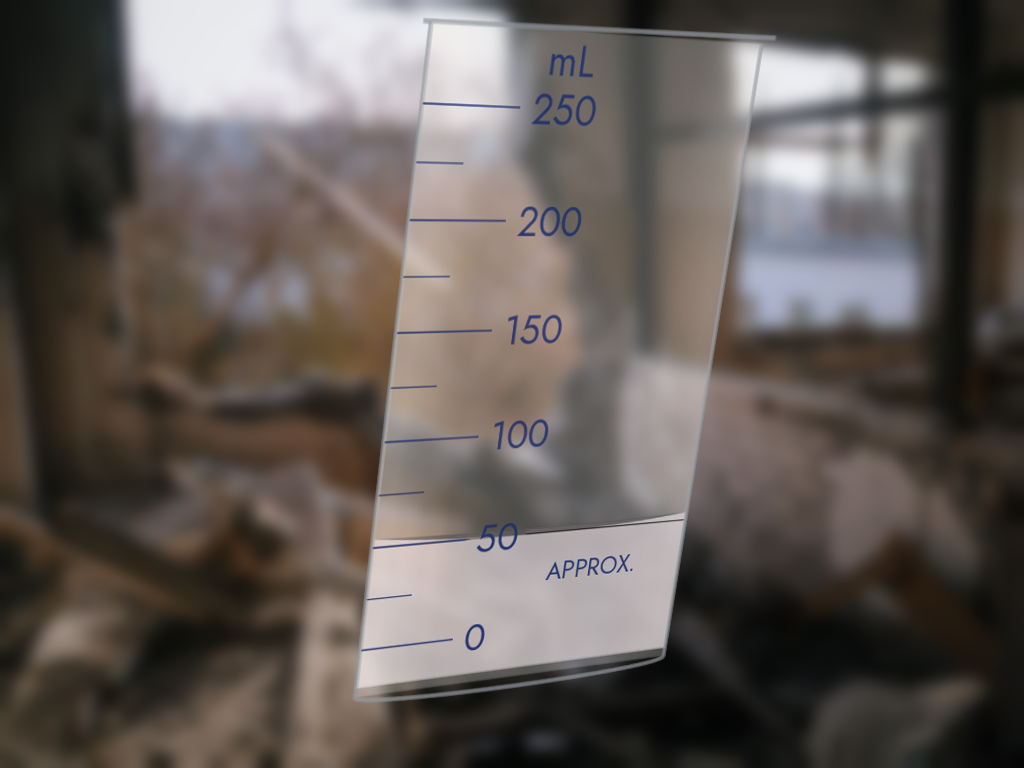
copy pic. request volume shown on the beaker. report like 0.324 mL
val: 50 mL
